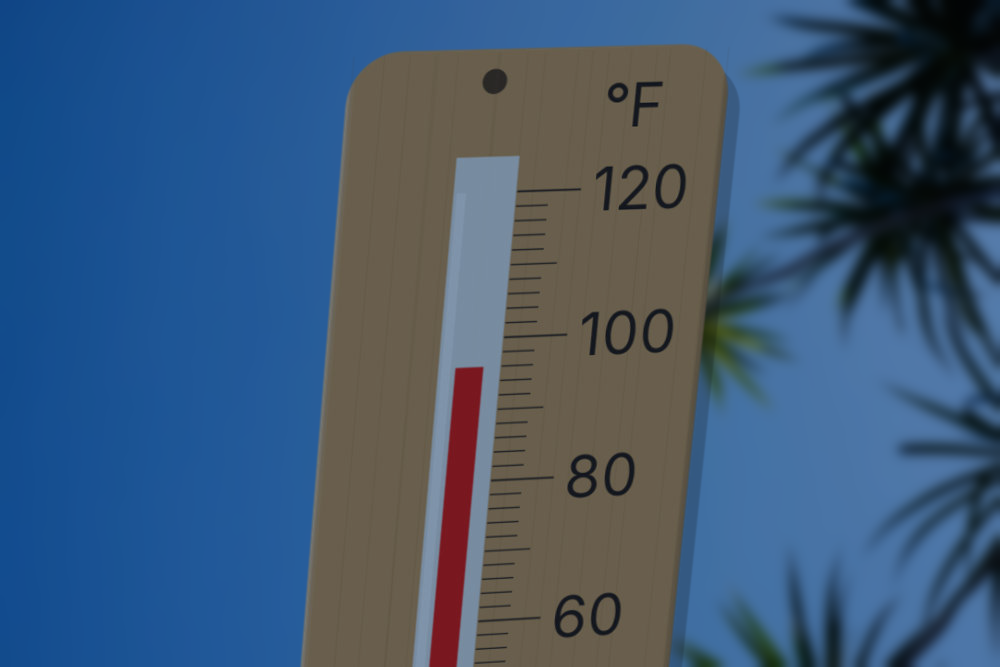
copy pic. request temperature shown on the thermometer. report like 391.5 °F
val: 96 °F
